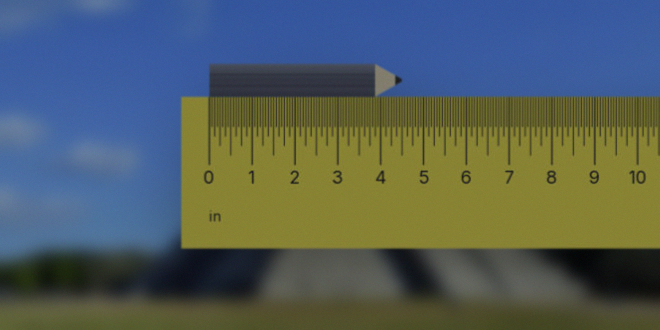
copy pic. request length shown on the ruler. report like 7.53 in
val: 4.5 in
